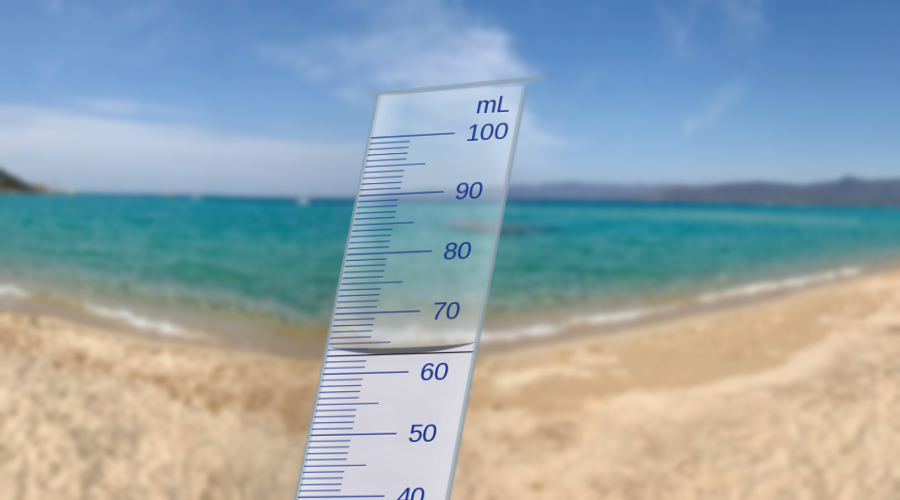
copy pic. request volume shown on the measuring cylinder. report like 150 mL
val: 63 mL
